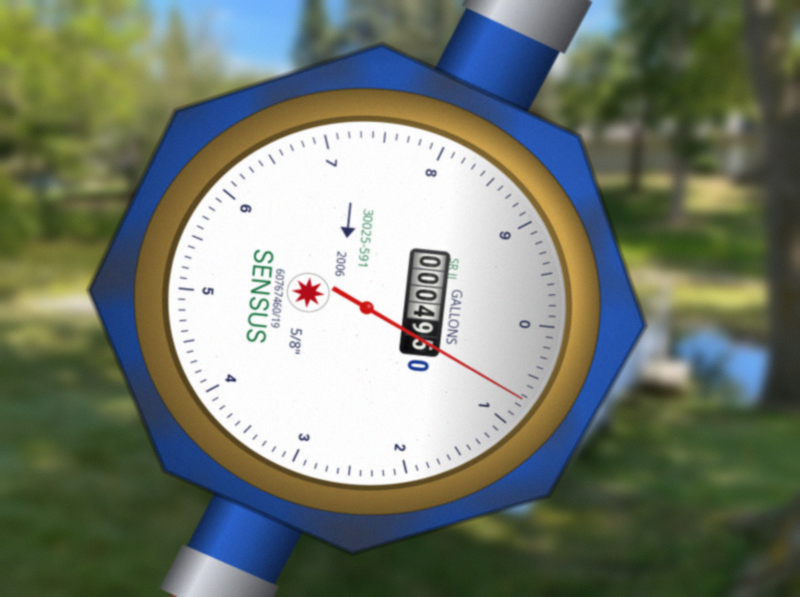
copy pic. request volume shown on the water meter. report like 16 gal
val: 4950.7 gal
